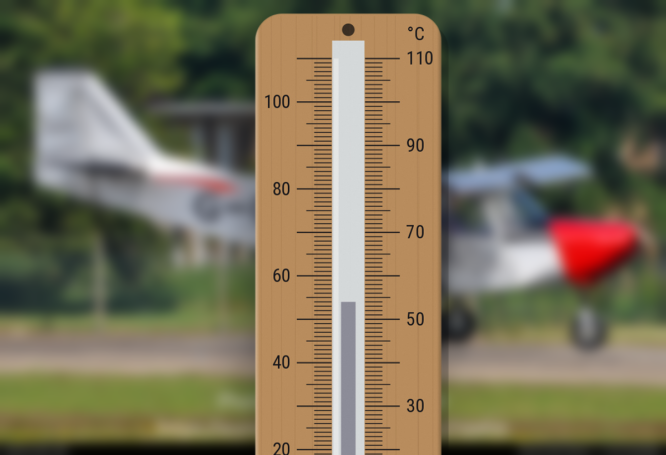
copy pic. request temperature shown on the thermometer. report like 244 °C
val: 54 °C
